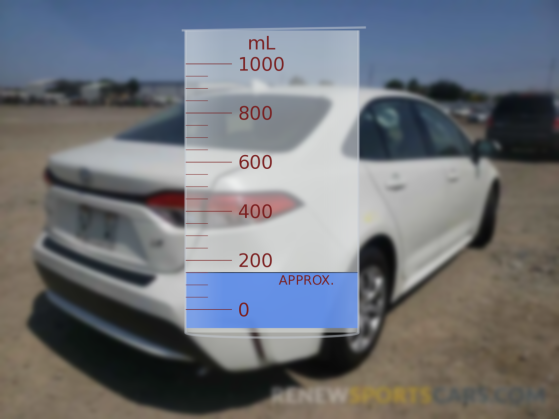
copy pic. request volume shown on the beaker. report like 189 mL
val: 150 mL
